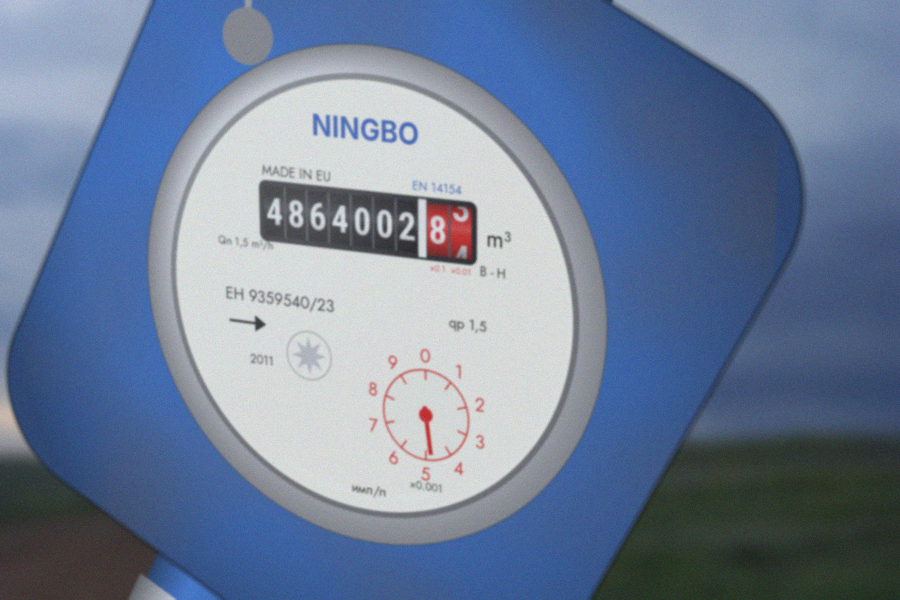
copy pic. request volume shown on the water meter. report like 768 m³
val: 4864002.834 m³
